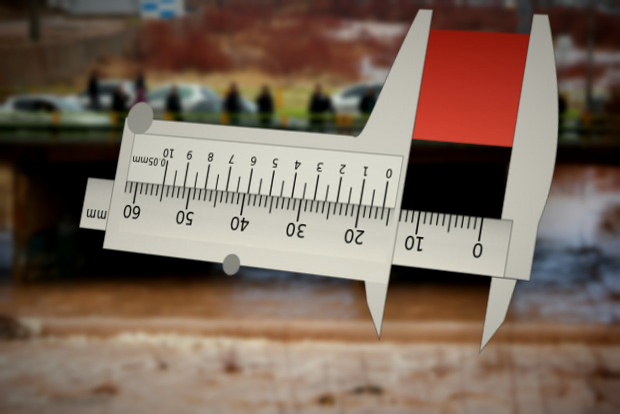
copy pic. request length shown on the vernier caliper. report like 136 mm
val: 16.0 mm
